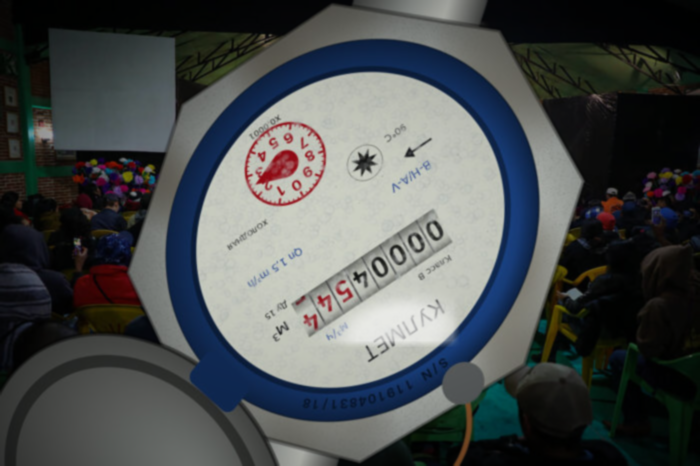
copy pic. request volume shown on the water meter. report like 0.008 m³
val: 4.5442 m³
